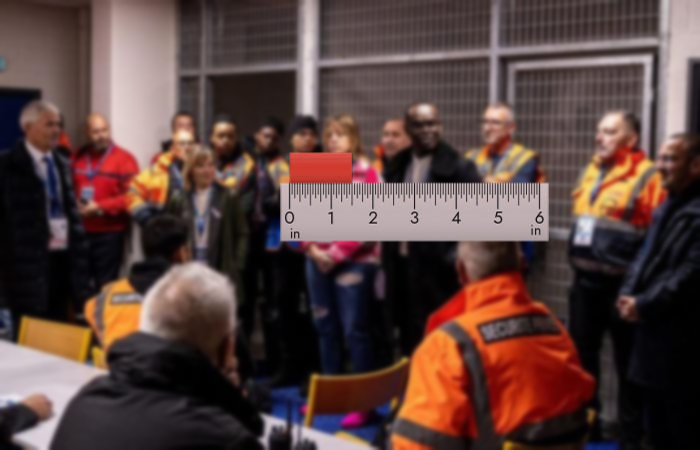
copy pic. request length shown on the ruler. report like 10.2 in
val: 1.5 in
